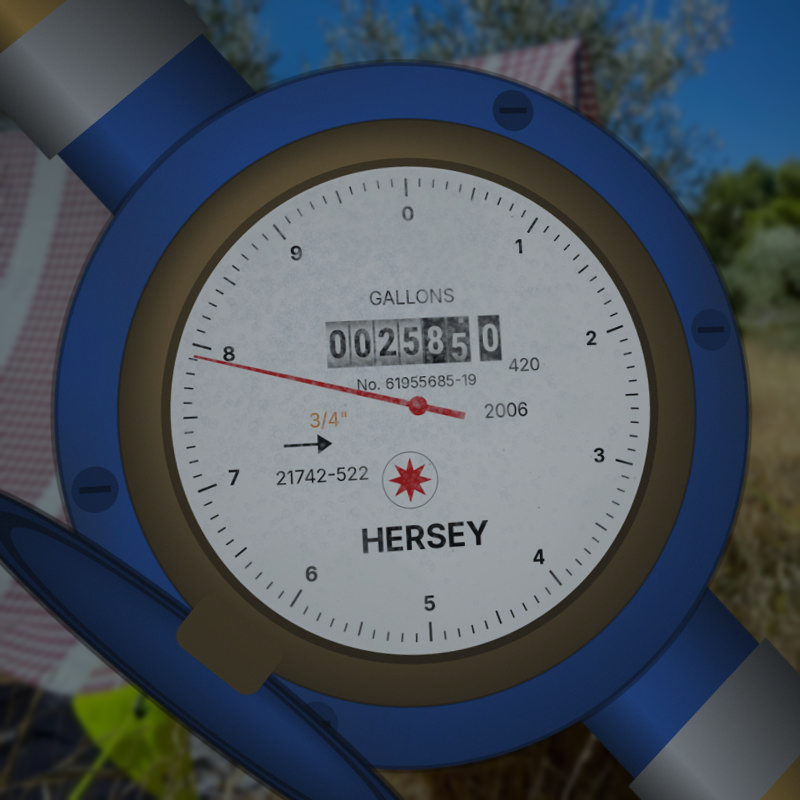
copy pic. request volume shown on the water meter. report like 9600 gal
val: 25847.9 gal
